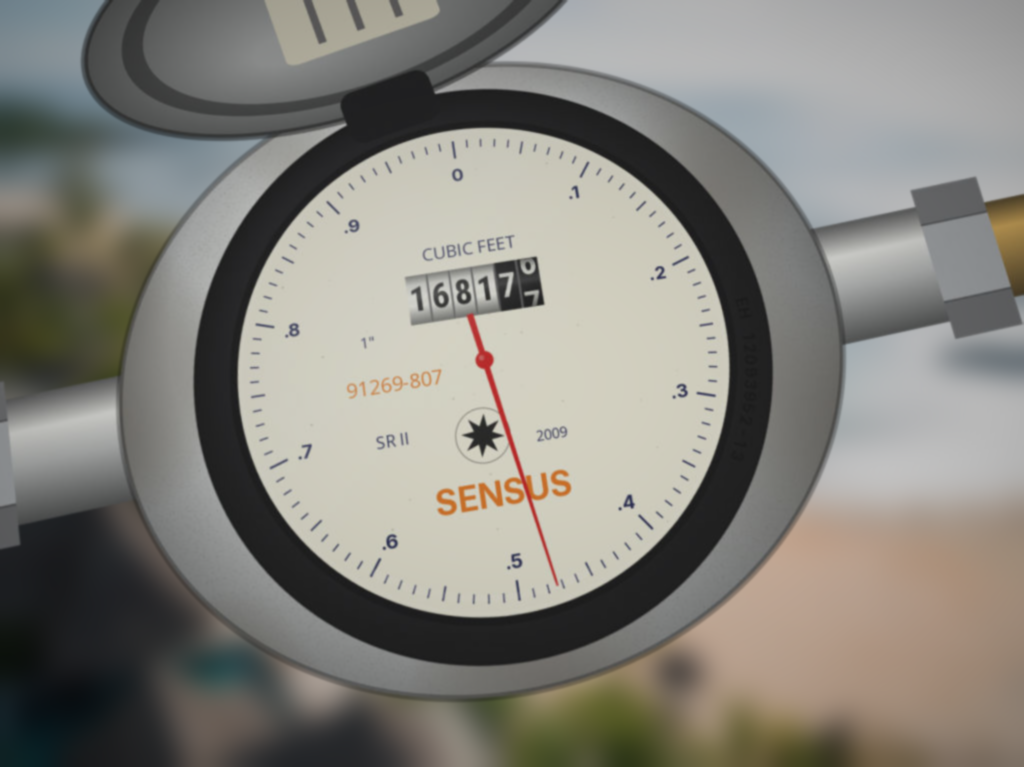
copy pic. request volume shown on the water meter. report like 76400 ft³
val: 168176.47 ft³
